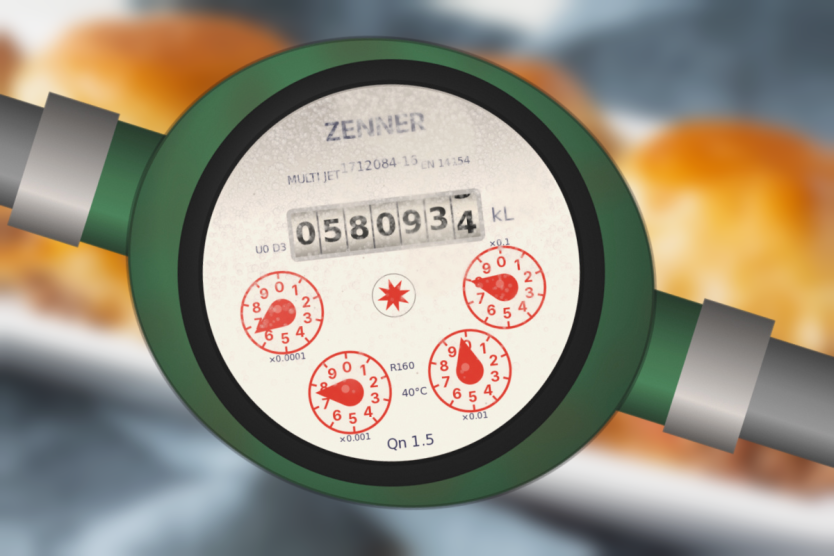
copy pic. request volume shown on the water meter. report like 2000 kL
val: 580933.7976 kL
